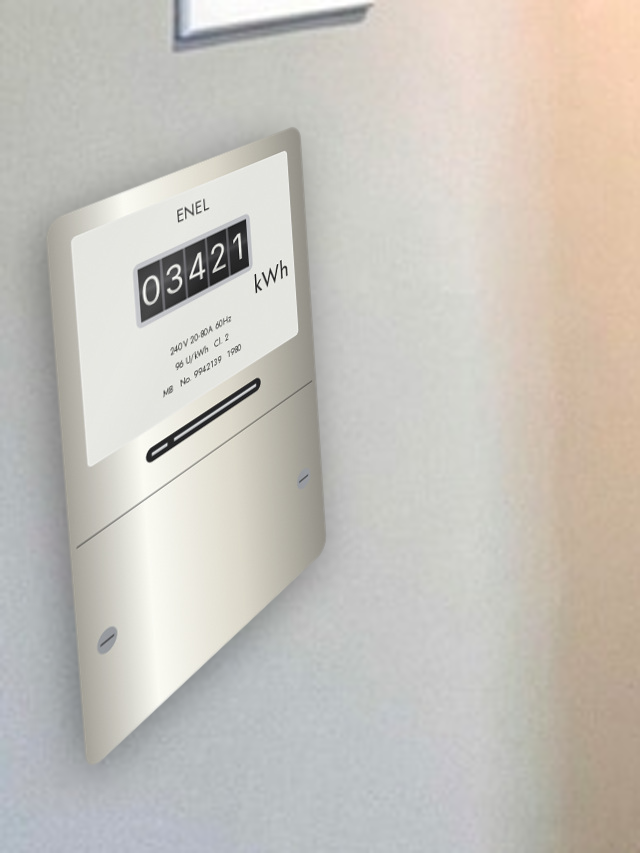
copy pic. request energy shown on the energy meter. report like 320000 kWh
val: 3421 kWh
